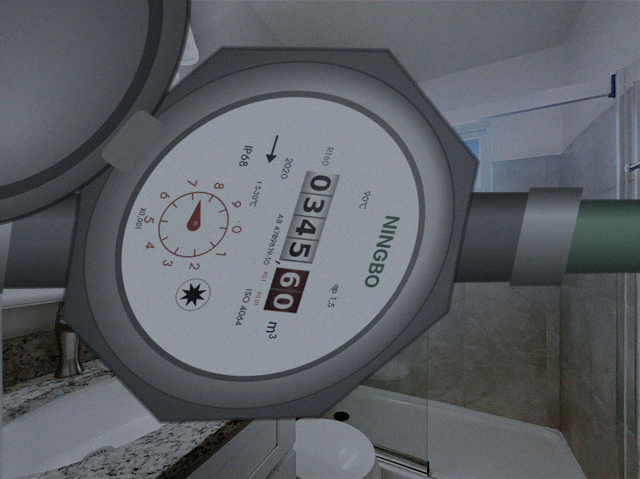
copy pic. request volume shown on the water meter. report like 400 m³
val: 345.607 m³
